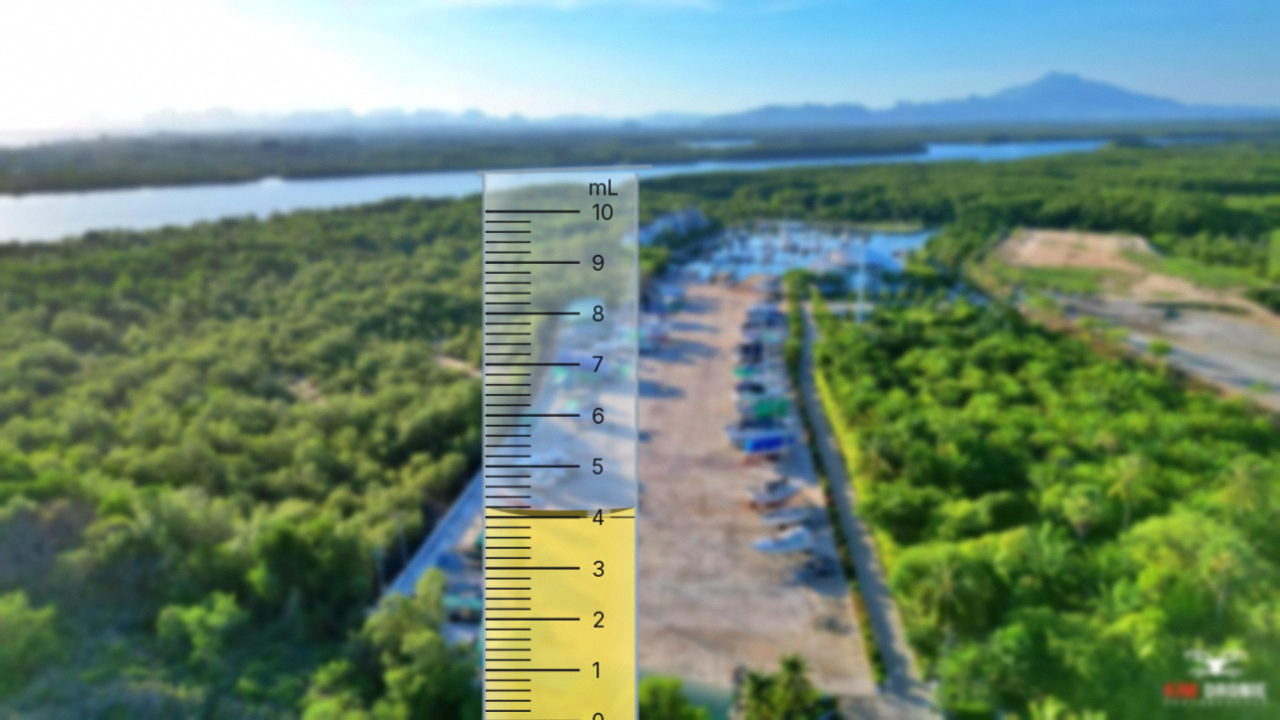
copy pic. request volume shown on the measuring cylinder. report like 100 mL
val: 4 mL
